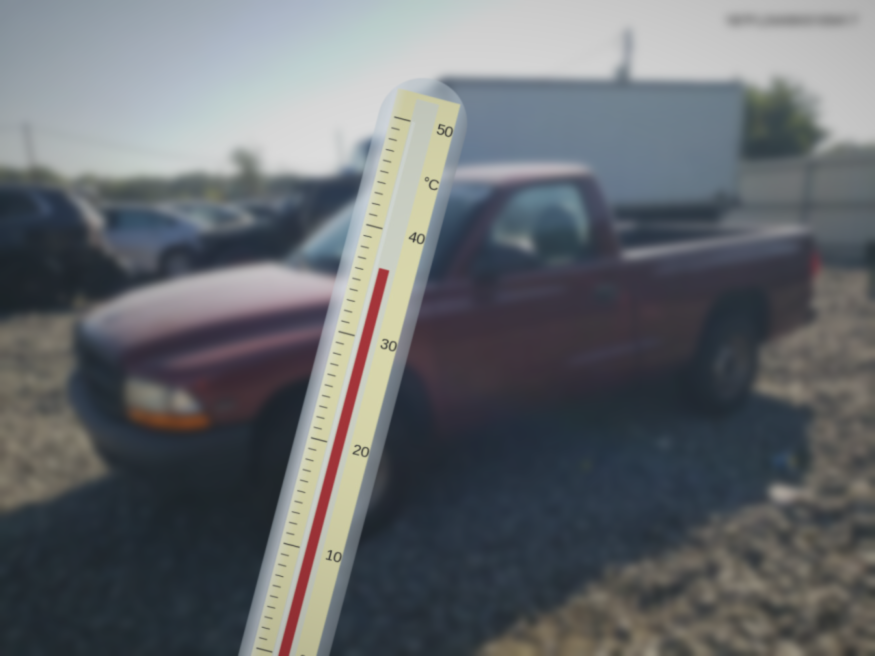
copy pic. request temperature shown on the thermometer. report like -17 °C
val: 36.5 °C
